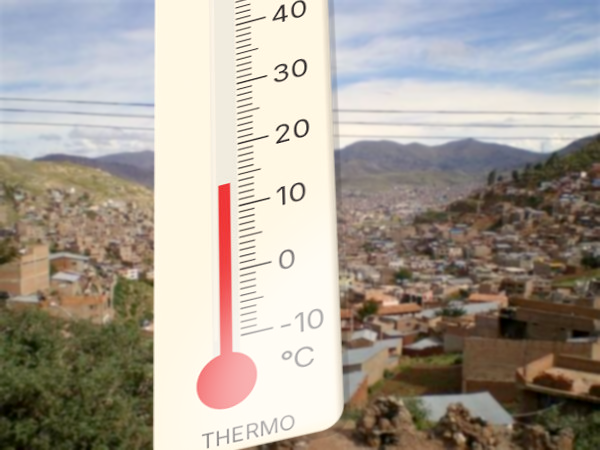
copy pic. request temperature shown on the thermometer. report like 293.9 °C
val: 14 °C
